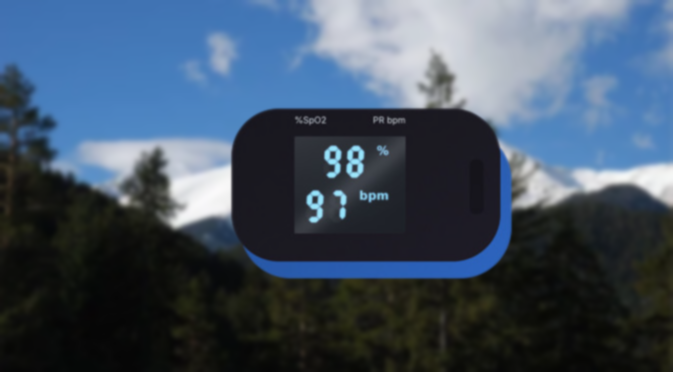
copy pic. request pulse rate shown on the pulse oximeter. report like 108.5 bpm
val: 97 bpm
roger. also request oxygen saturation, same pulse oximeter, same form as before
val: 98 %
